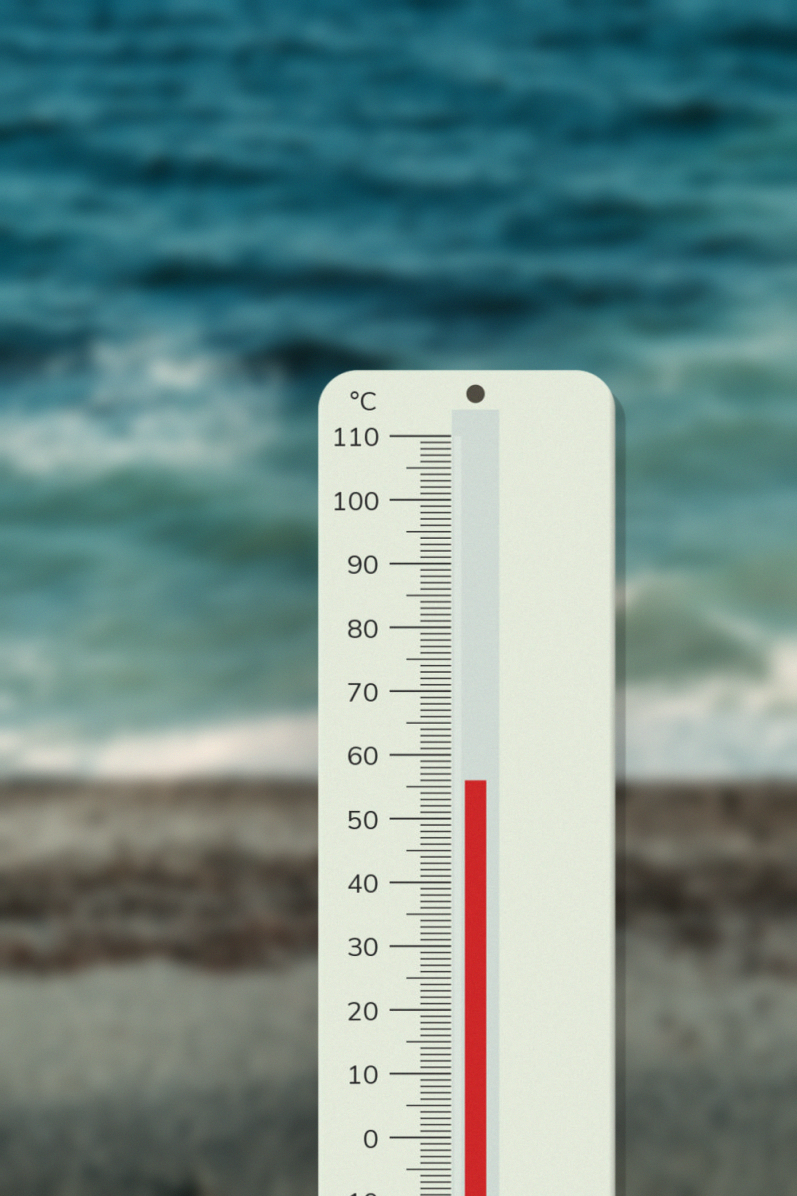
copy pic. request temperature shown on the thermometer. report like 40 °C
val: 56 °C
